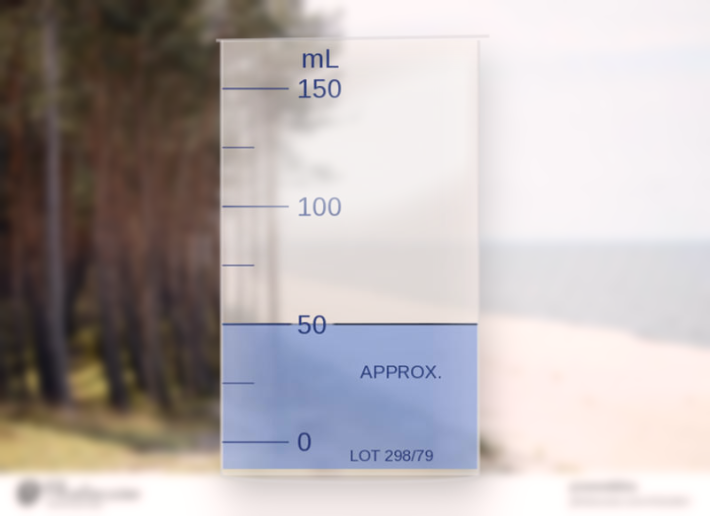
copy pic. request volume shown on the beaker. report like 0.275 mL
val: 50 mL
